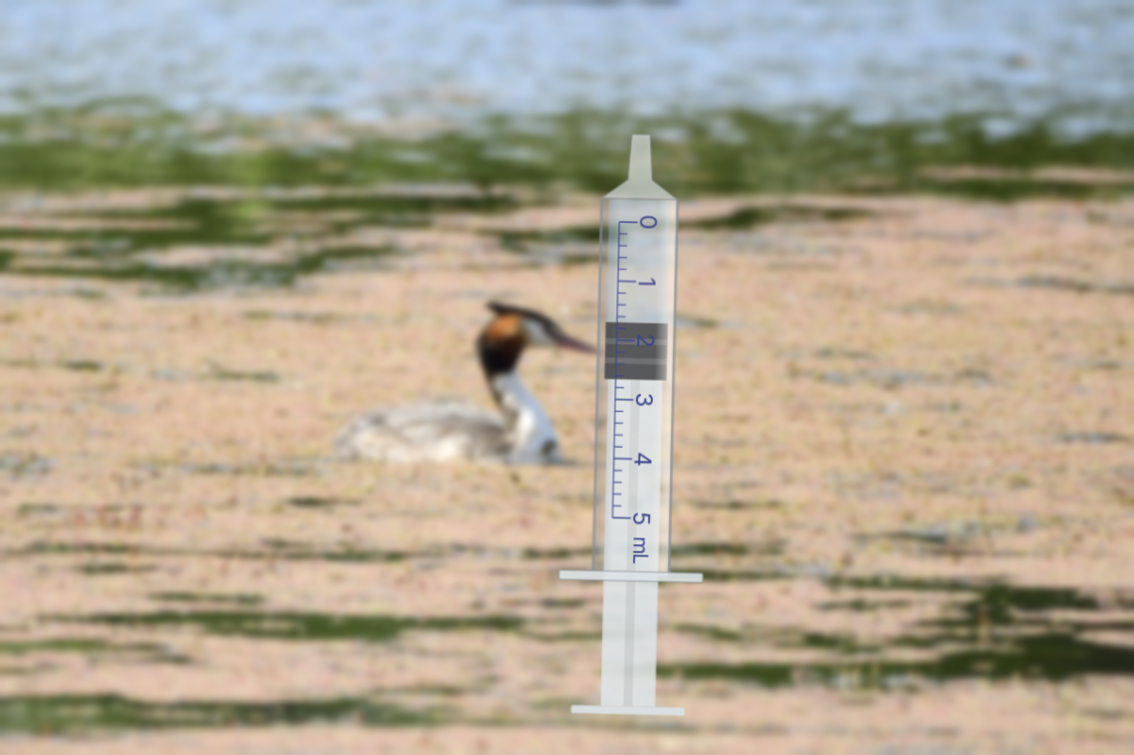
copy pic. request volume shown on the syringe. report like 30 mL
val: 1.7 mL
